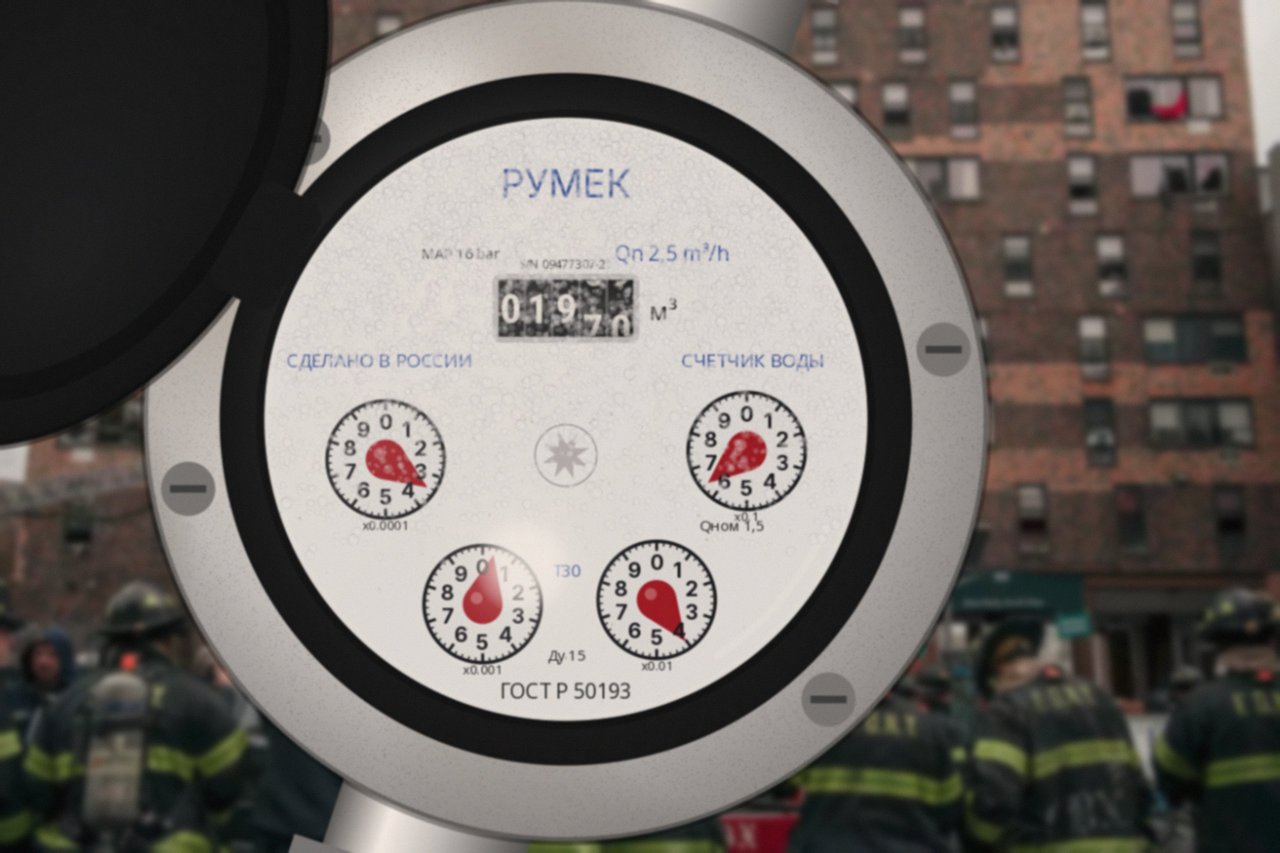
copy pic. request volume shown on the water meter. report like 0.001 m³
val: 1969.6403 m³
